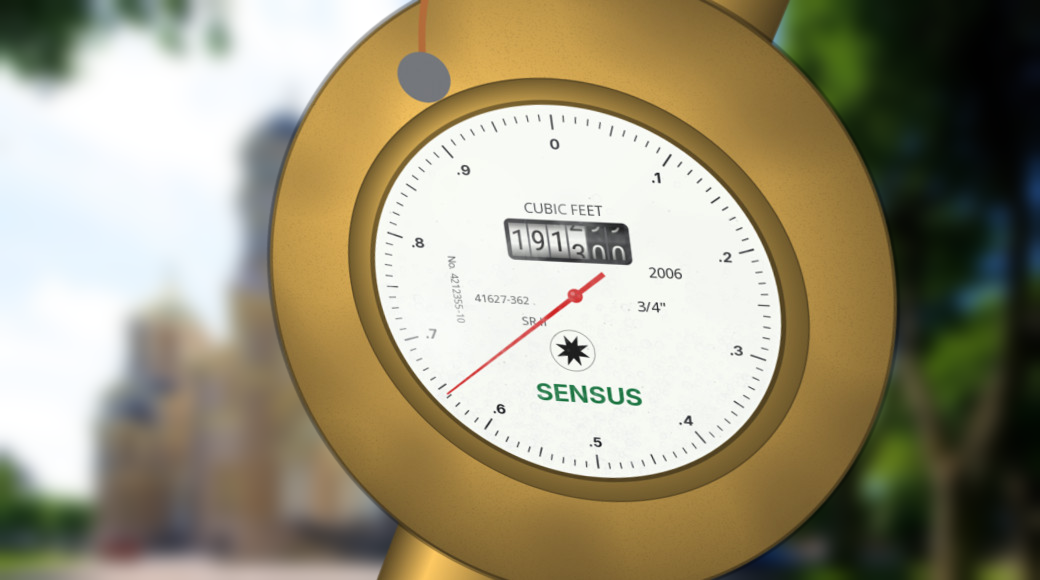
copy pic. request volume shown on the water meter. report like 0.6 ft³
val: 191299.64 ft³
